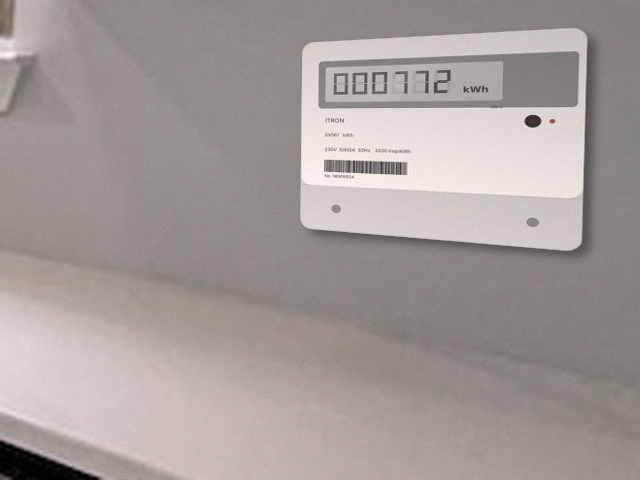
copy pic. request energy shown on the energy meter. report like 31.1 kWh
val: 772 kWh
